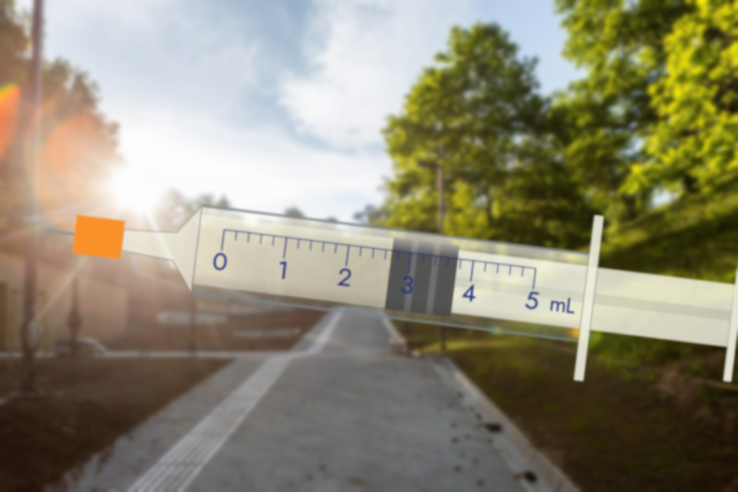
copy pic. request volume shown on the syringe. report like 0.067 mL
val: 2.7 mL
